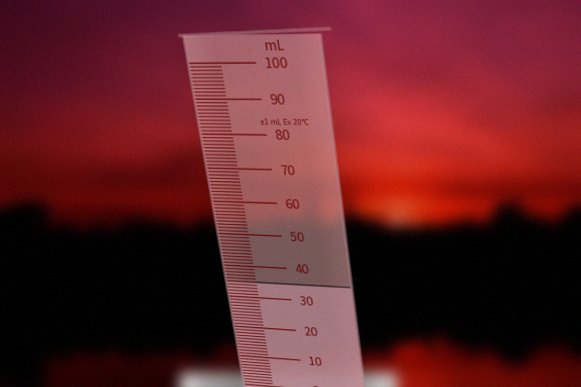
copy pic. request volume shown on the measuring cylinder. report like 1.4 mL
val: 35 mL
